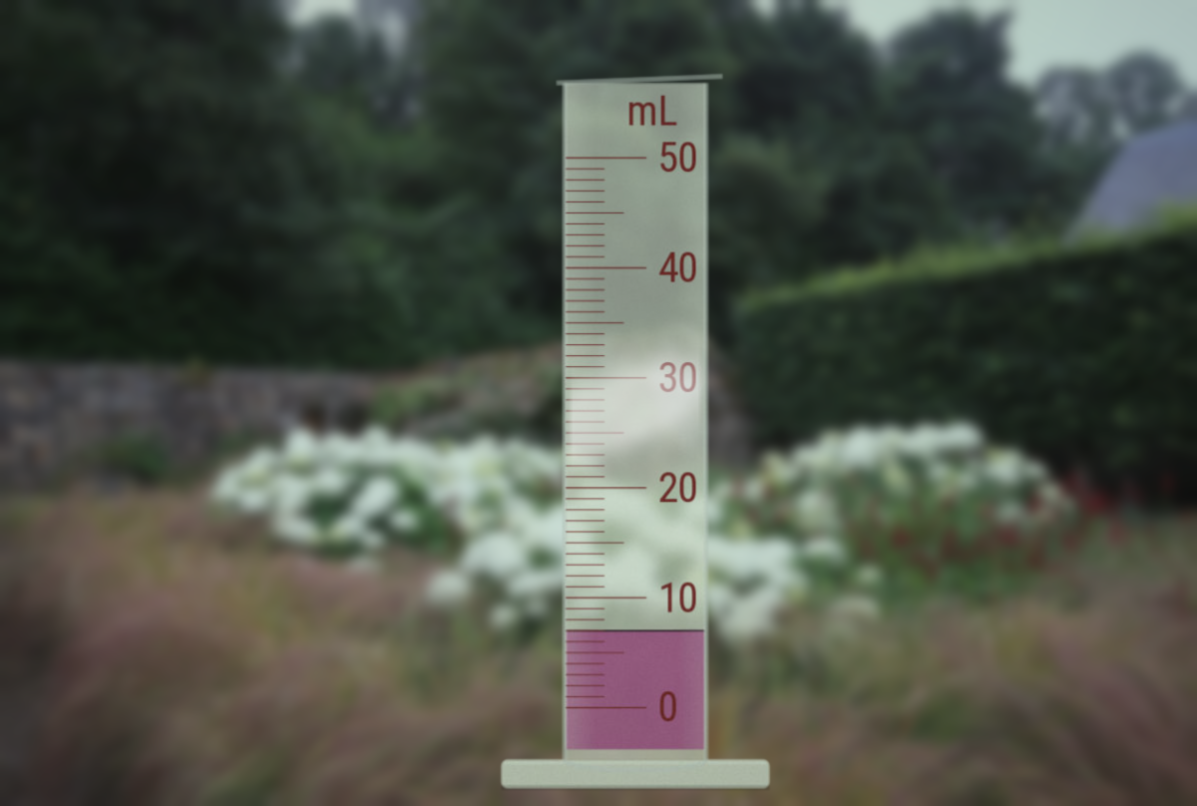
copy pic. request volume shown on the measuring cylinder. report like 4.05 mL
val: 7 mL
